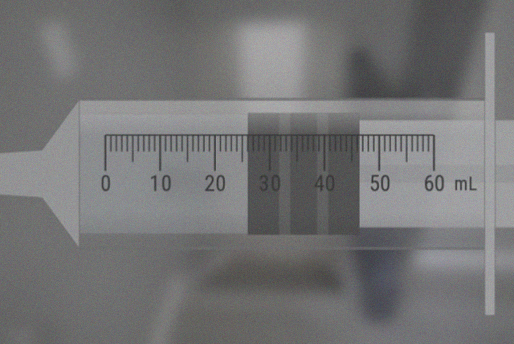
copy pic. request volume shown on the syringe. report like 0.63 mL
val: 26 mL
